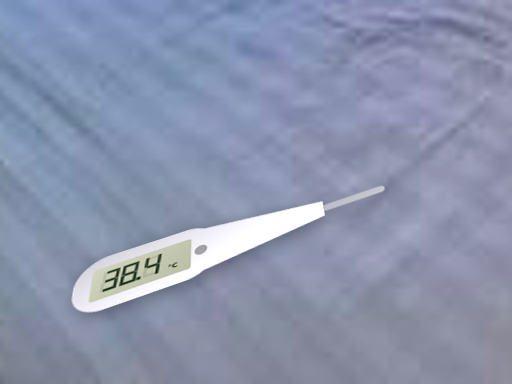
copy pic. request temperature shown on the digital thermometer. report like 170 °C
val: 38.4 °C
